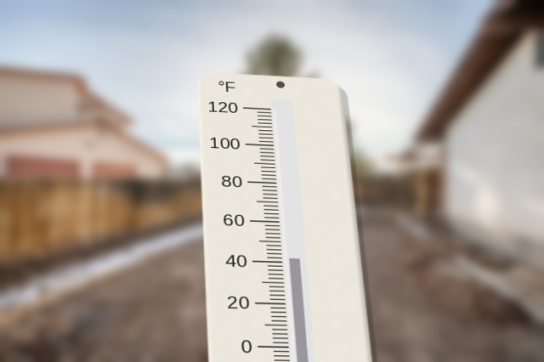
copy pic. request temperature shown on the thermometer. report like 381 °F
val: 42 °F
